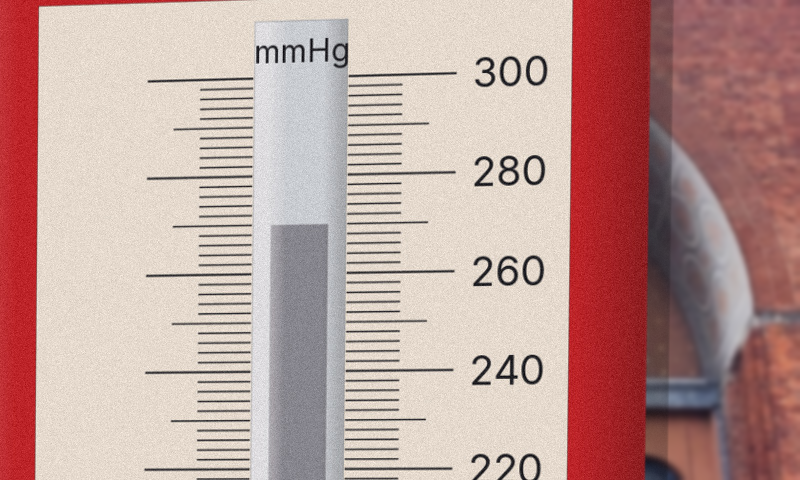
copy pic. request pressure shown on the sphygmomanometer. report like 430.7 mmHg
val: 270 mmHg
